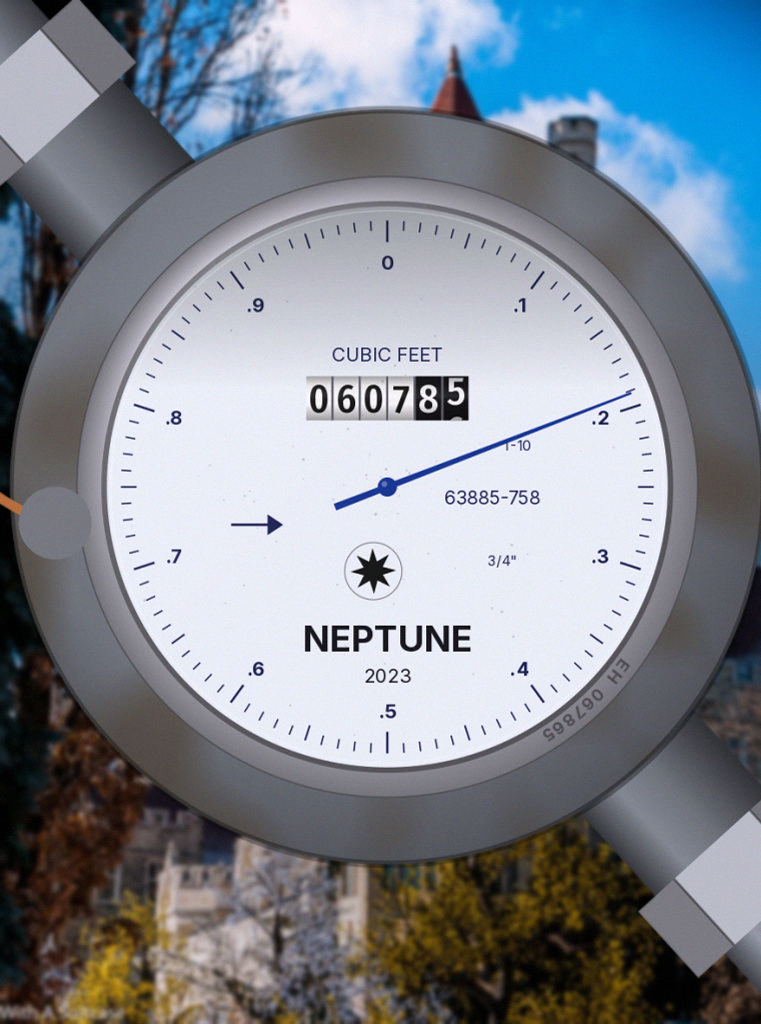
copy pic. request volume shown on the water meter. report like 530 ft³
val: 60785.19 ft³
